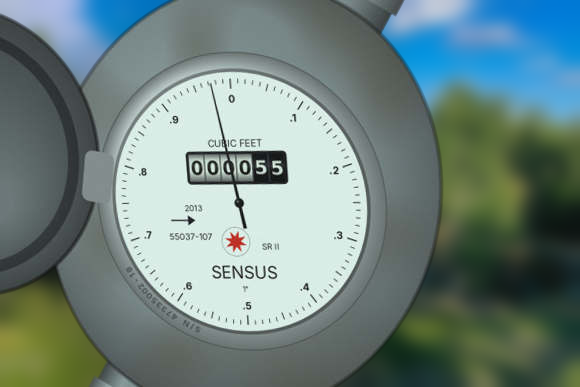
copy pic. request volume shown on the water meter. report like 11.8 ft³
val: 54.97 ft³
